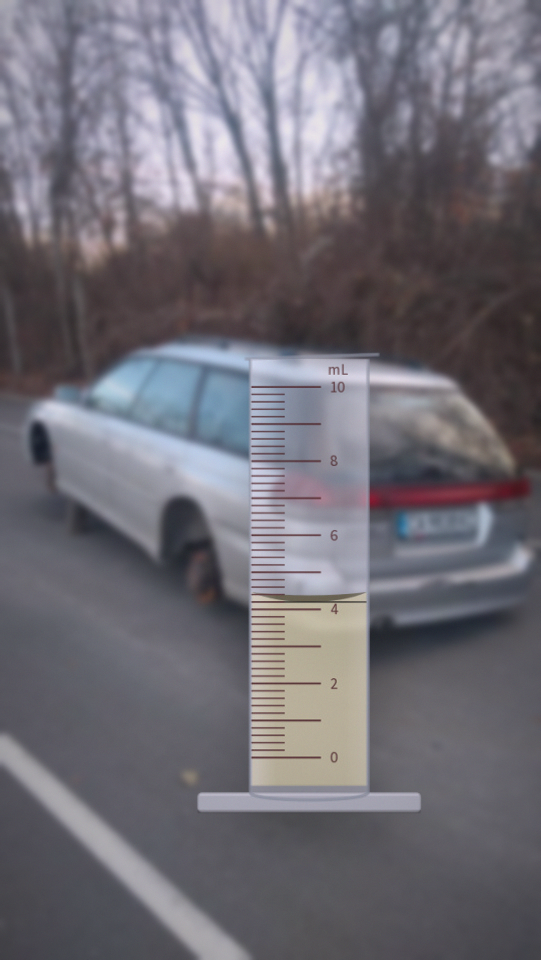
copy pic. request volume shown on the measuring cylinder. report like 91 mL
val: 4.2 mL
